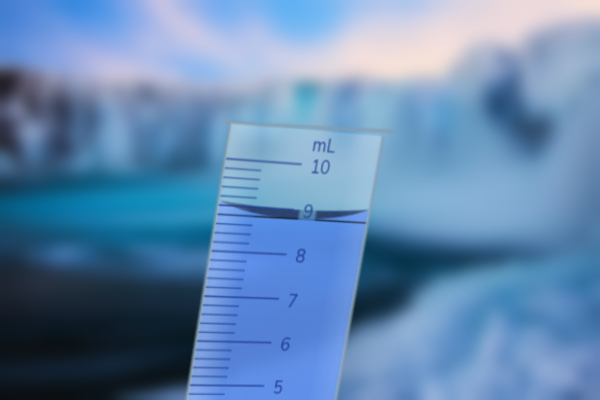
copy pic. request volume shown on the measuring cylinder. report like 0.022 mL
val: 8.8 mL
